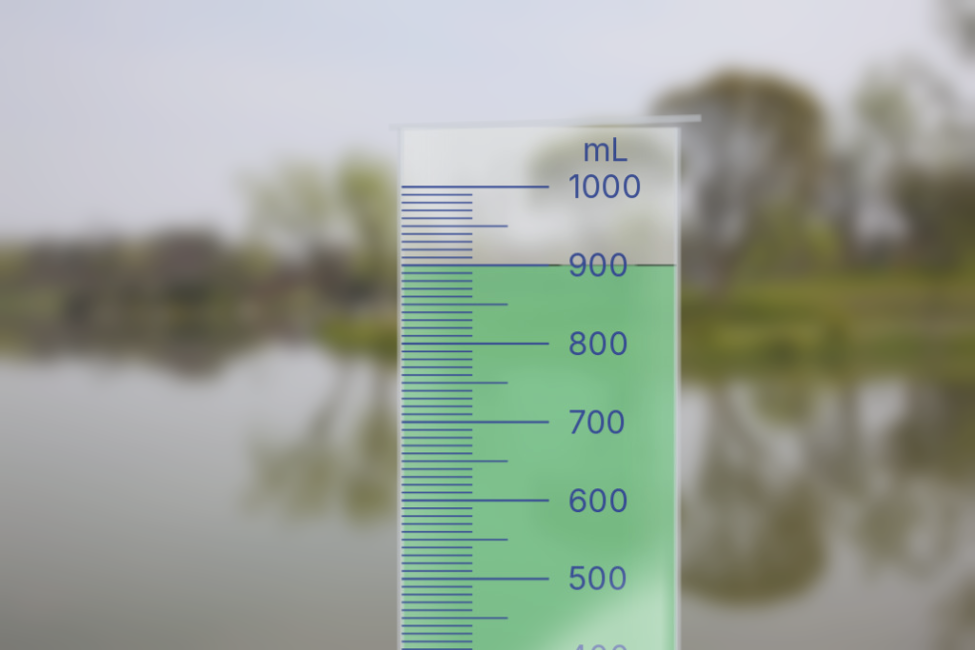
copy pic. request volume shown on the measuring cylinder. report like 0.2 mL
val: 900 mL
